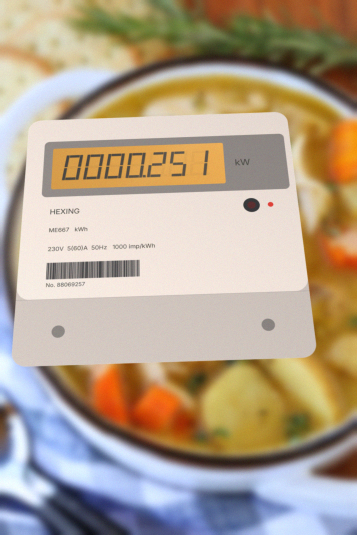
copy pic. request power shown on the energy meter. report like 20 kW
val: 0.251 kW
